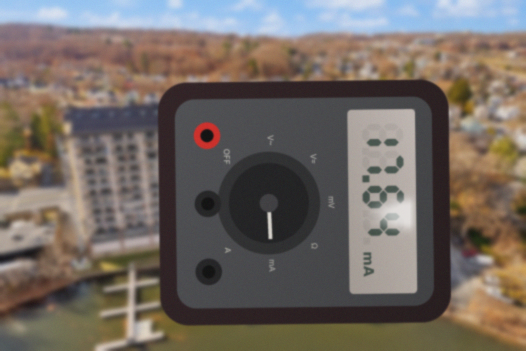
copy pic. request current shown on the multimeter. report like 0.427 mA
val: 17.64 mA
